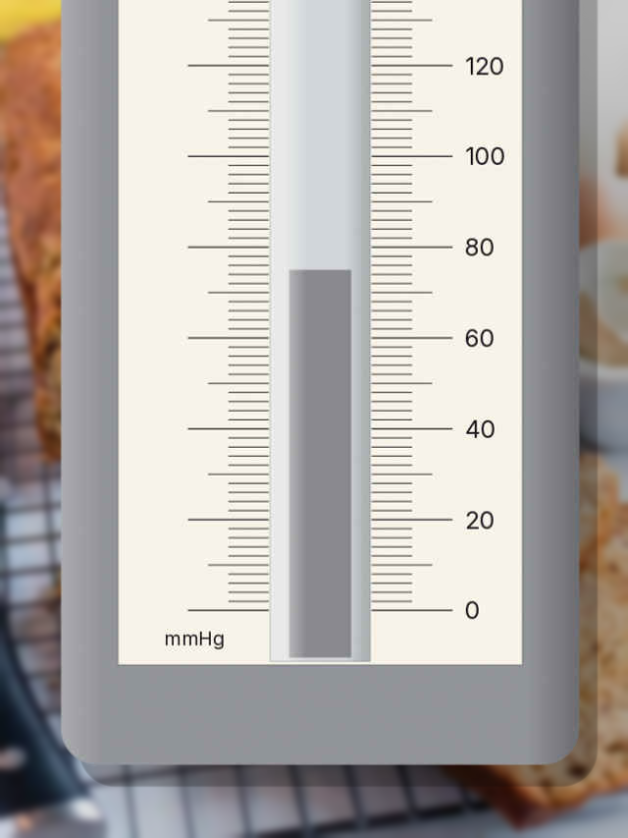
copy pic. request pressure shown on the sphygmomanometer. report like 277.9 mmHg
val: 75 mmHg
